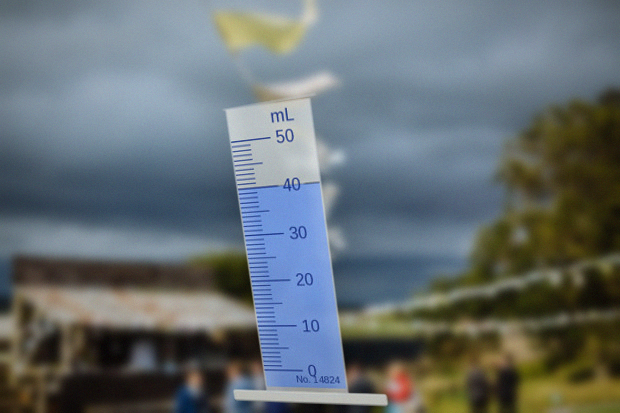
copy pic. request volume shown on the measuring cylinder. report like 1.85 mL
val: 40 mL
